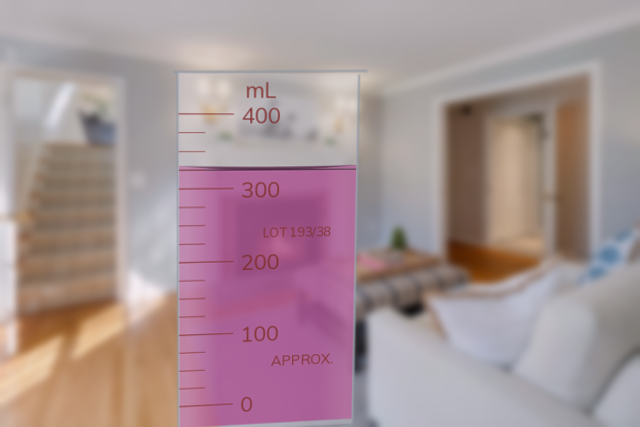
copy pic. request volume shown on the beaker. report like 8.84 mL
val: 325 mL
